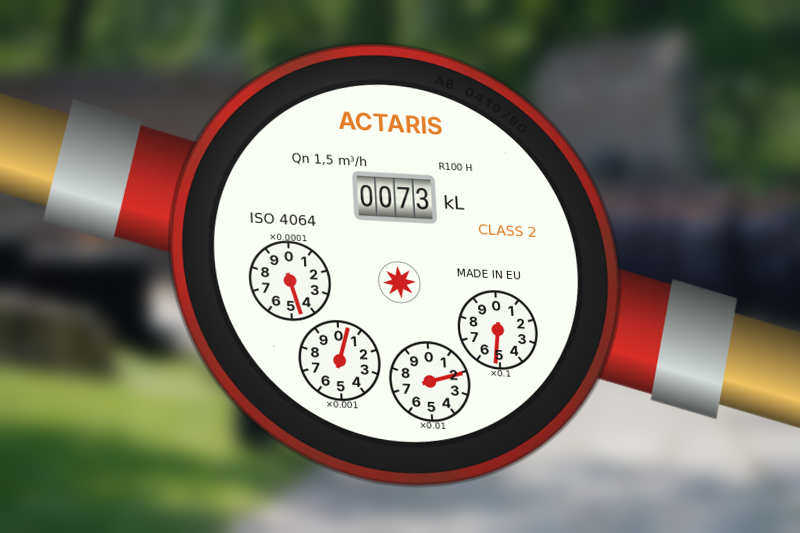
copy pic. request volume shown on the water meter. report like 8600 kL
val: 73.5204 kL
